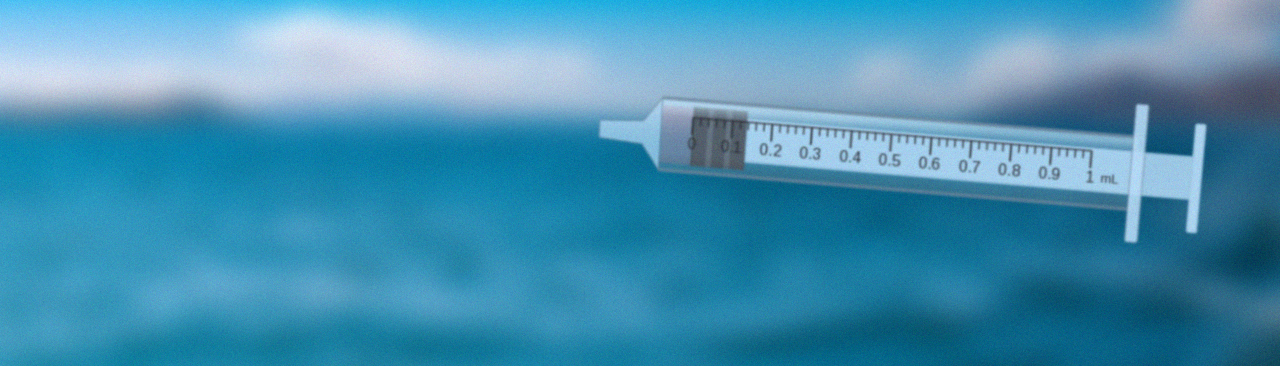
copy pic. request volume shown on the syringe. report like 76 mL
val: 0 mL
